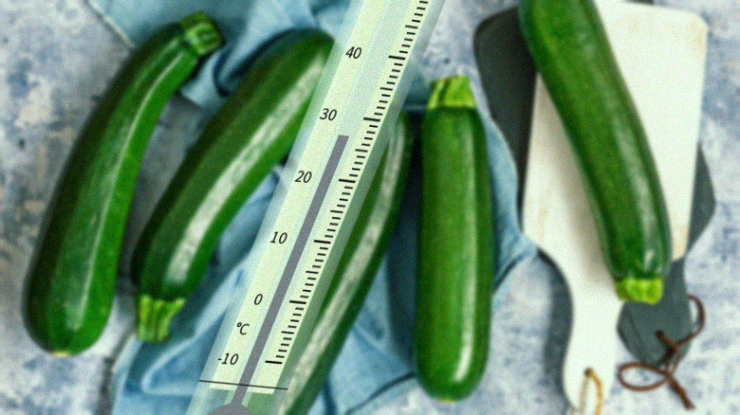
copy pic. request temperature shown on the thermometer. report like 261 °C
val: 27 °C
